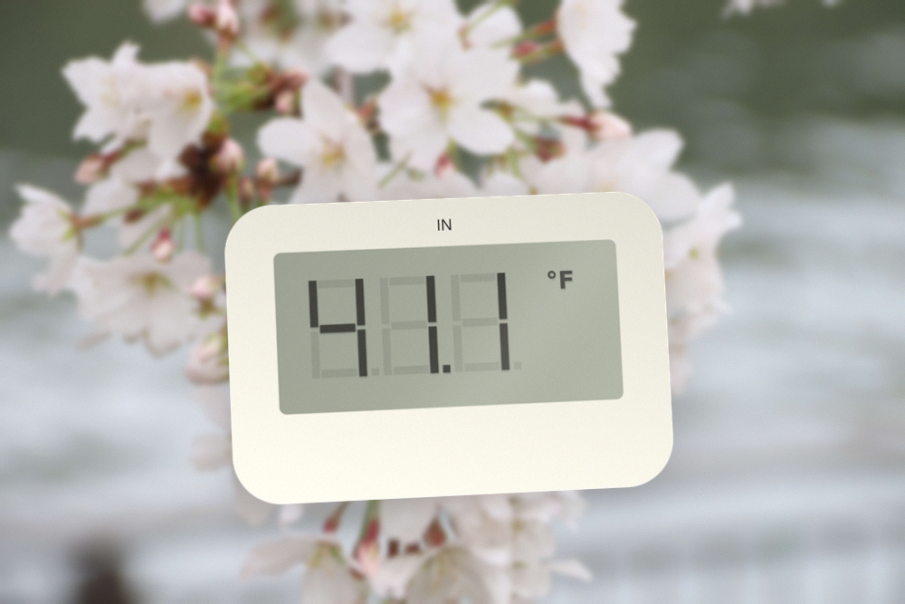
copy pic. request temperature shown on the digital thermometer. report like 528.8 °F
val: 41.1 °F
